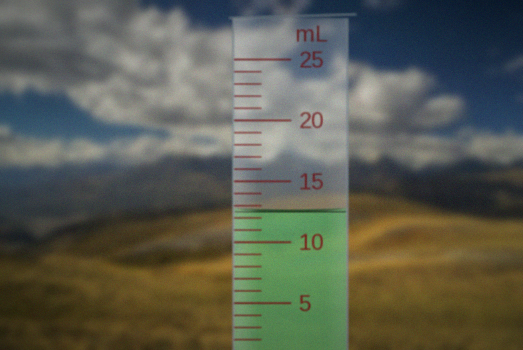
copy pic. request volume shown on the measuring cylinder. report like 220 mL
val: 12.5 mL
